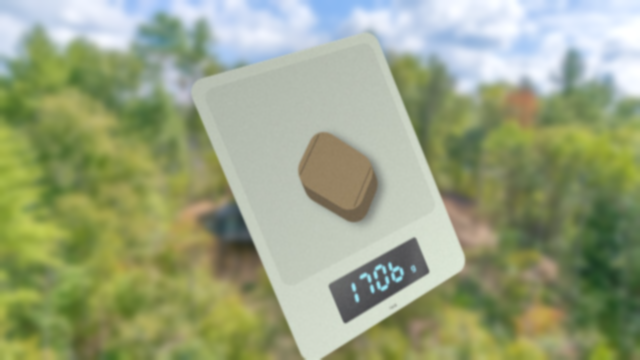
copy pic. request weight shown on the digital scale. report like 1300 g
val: 1706 g
